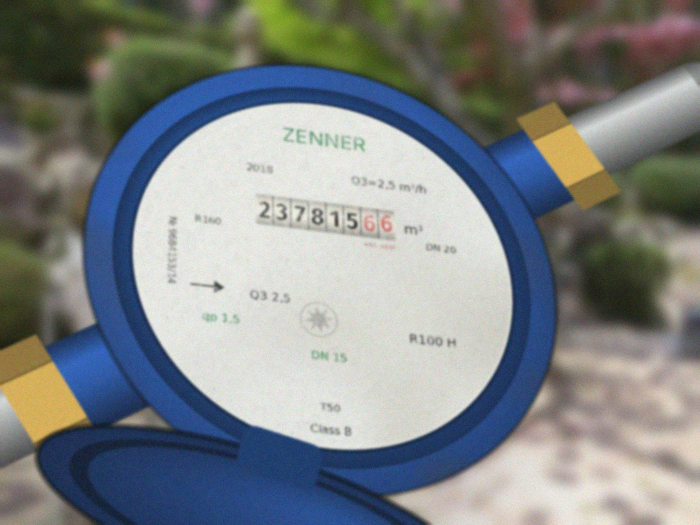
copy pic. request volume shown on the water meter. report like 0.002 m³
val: 237815.66 m³
